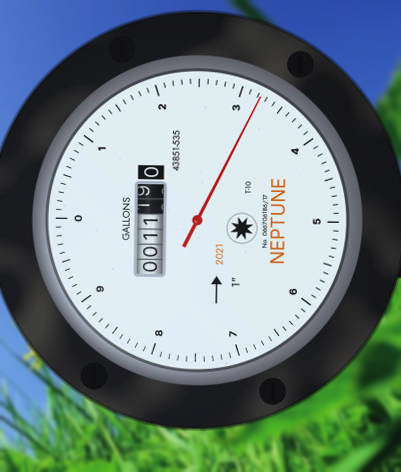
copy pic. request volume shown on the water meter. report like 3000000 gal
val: 11193.2 gal
